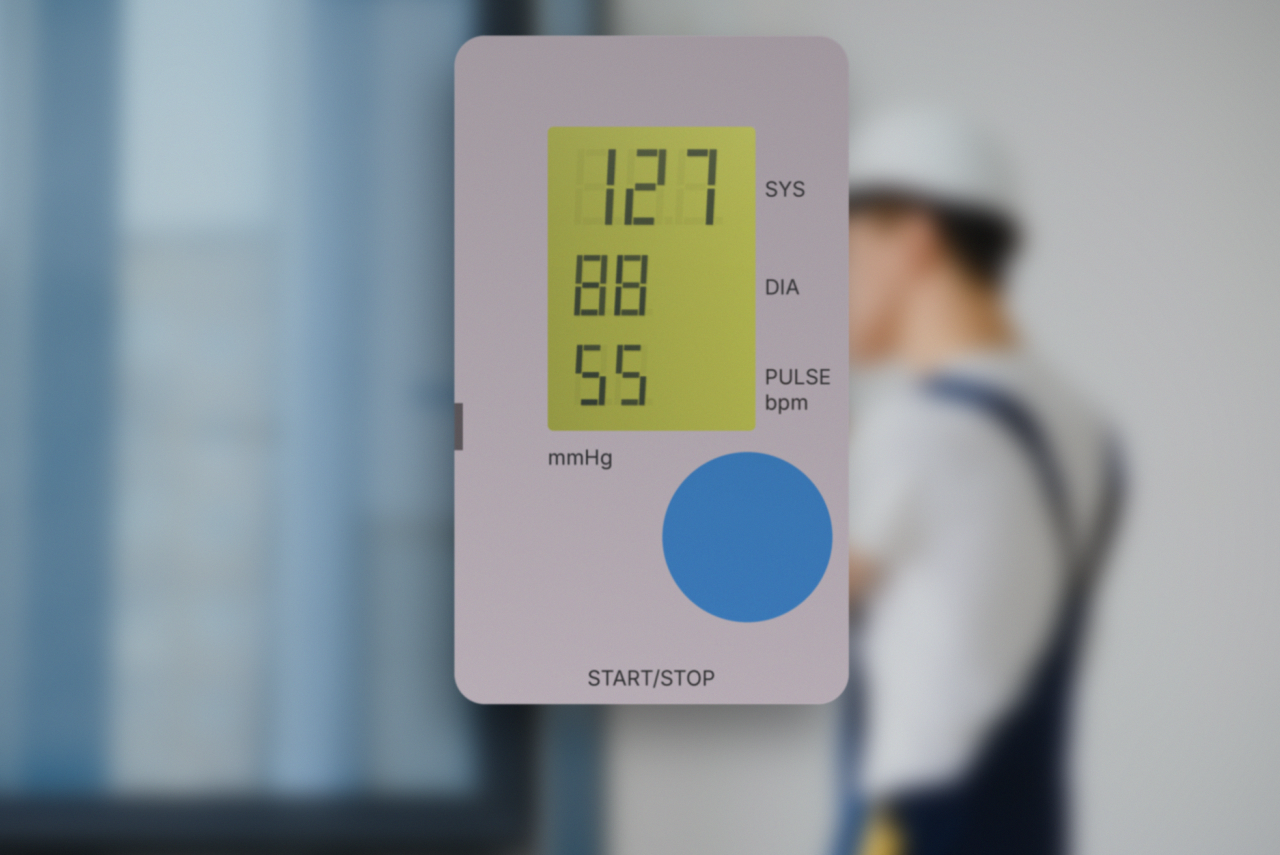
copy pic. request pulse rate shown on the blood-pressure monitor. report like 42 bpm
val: 55 bpm
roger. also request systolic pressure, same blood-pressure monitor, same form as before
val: 127 mmHg
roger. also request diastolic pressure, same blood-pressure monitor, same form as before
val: 88 mmHg
